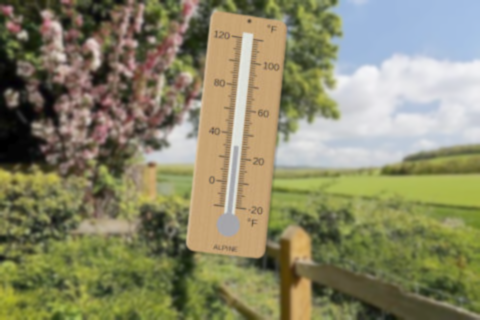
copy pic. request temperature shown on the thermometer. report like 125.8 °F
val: 30 °F
